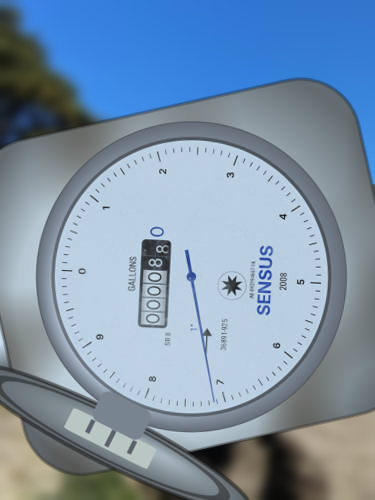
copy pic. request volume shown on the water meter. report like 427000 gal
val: 877.1 gal
